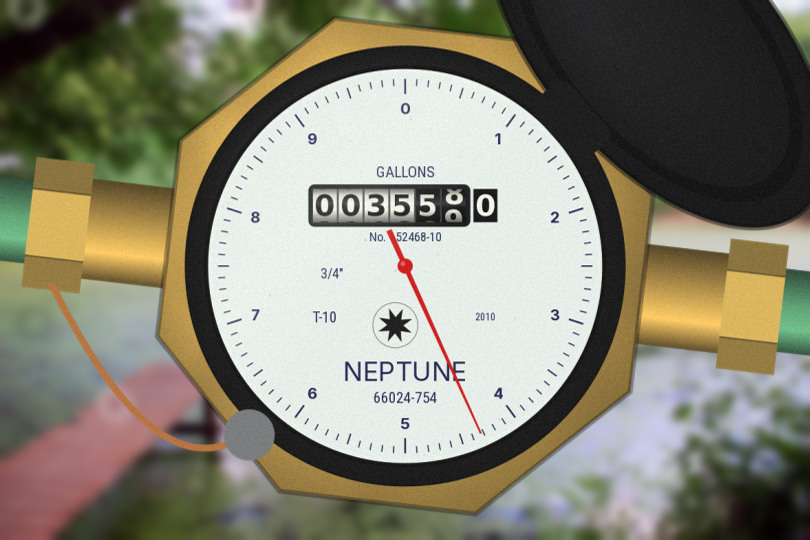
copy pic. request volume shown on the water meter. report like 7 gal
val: 35584.3 gal
